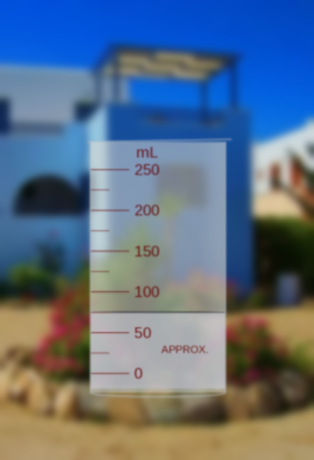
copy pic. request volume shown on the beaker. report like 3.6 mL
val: 75 mL
